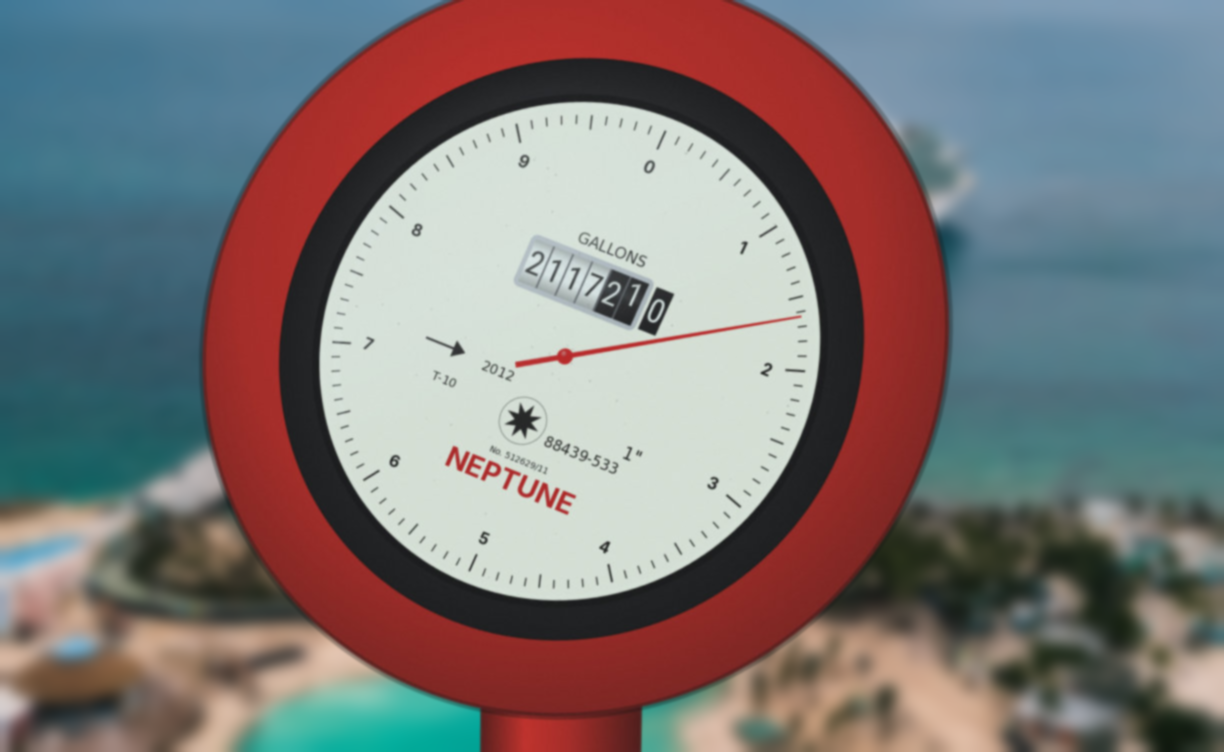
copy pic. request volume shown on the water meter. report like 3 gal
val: 2117211.6 gal
